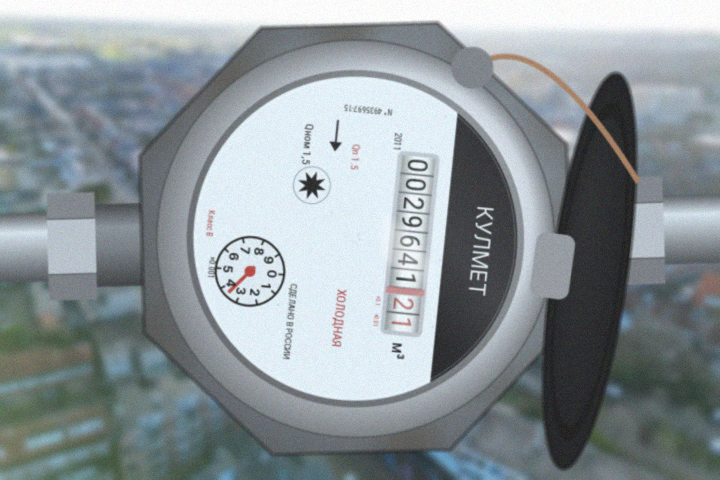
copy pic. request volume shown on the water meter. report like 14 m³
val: 29641.213 m³
